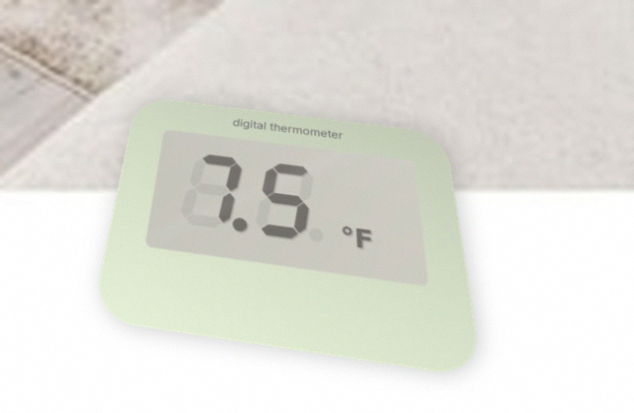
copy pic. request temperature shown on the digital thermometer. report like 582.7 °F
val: 7.5 °F
